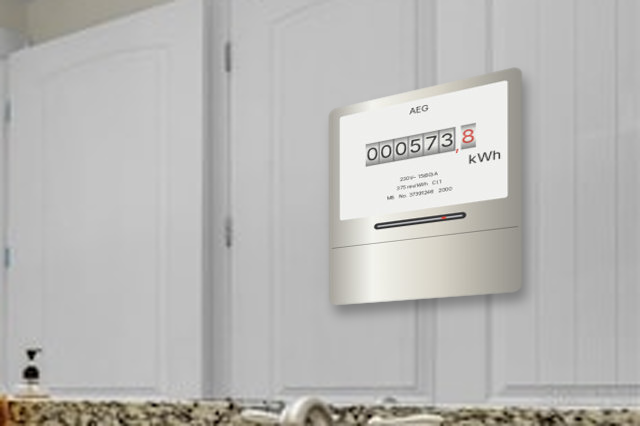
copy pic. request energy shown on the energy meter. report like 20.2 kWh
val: 573.8 kWh
